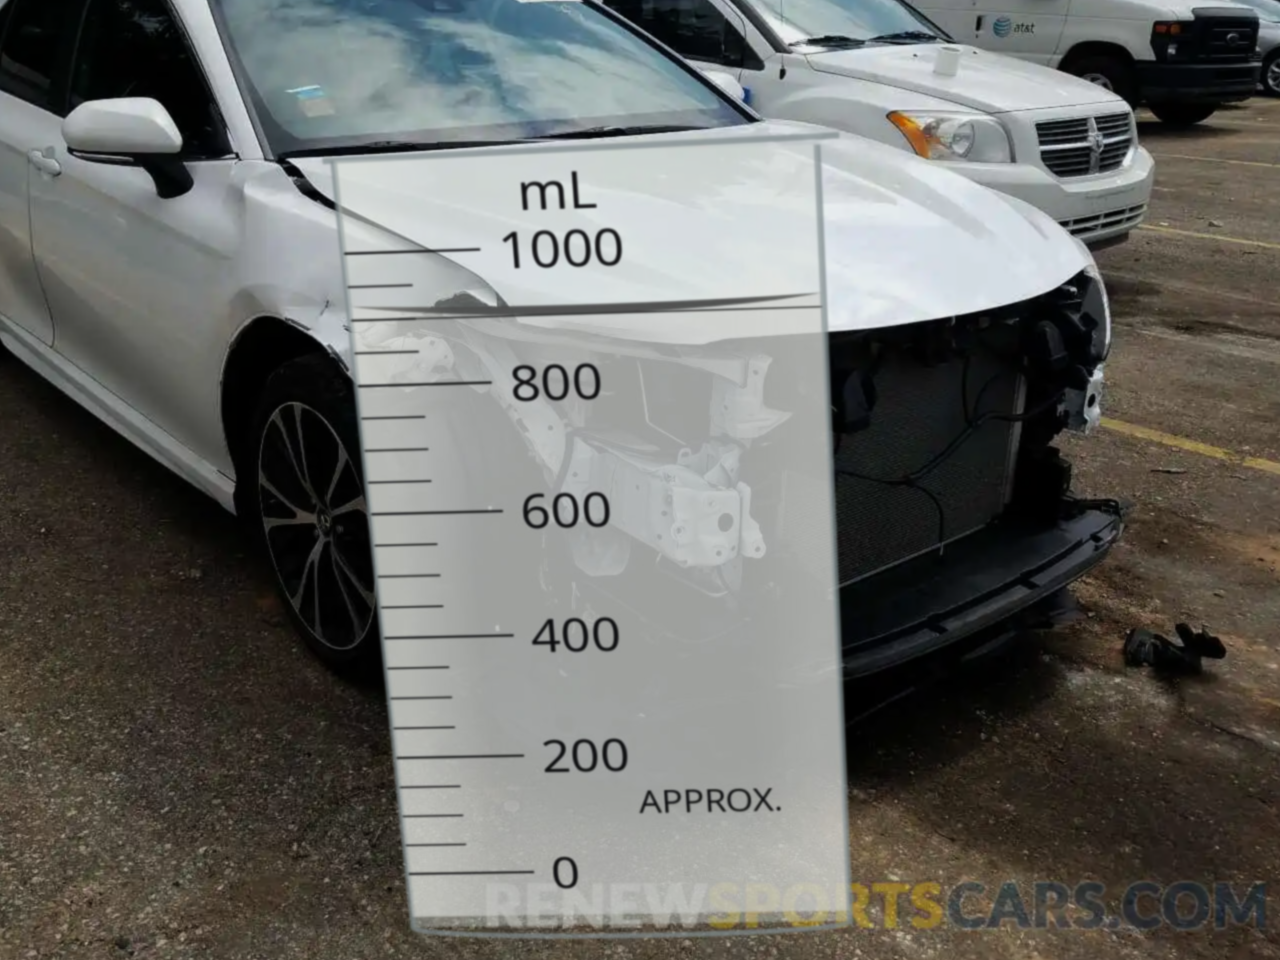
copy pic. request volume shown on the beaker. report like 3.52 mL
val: 900 mL
